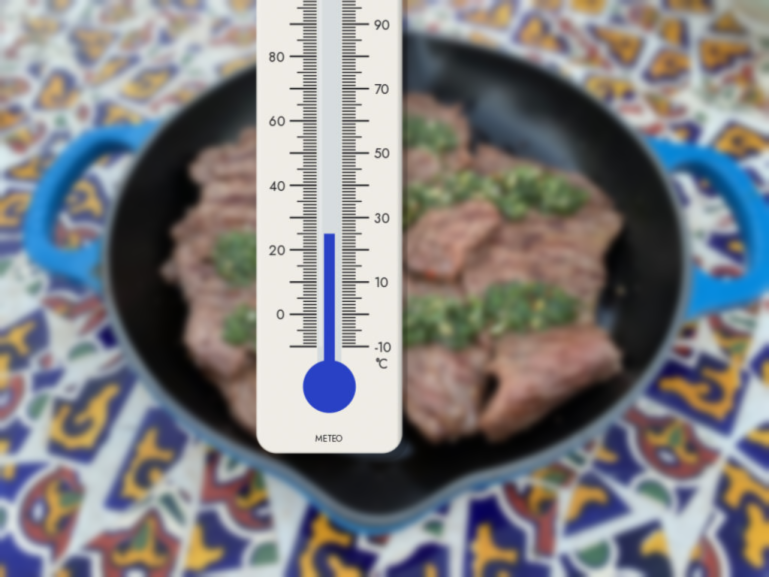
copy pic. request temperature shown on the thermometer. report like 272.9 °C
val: 25 °C
